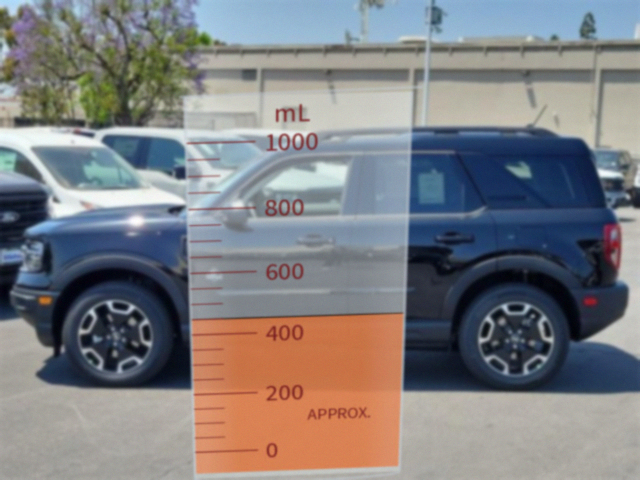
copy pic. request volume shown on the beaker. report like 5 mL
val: 450 mL
